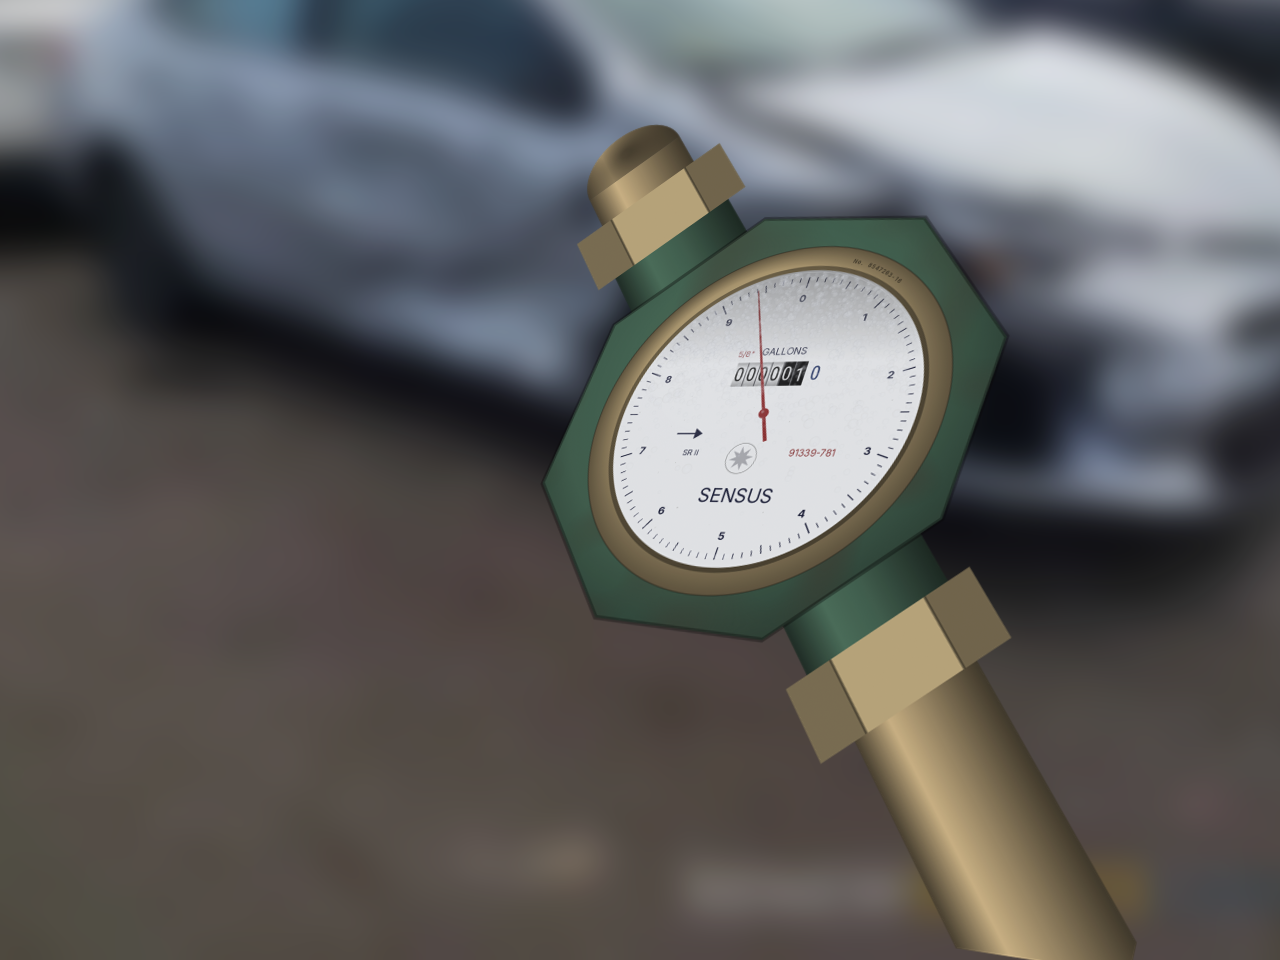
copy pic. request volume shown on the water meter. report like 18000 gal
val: 9.4 gal
